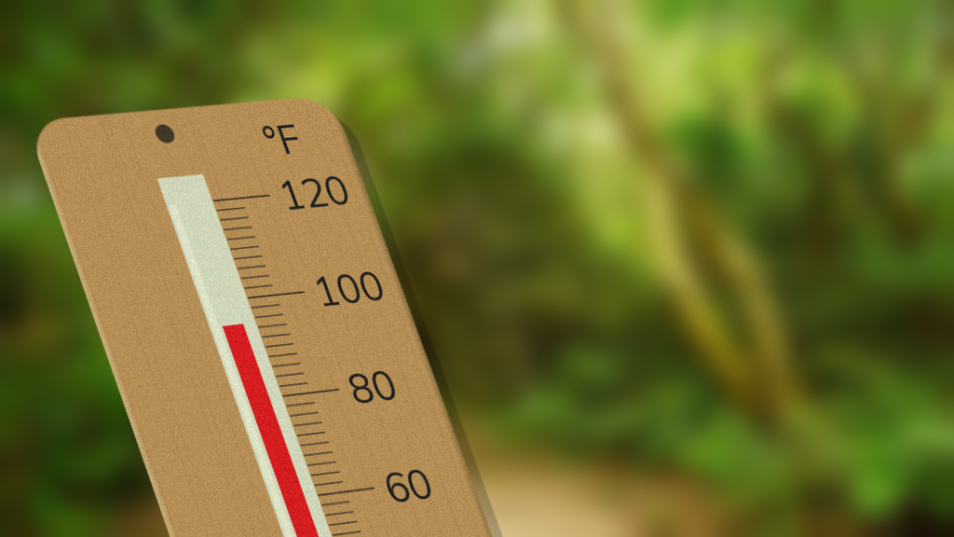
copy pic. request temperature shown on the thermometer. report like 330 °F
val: 95 °F
